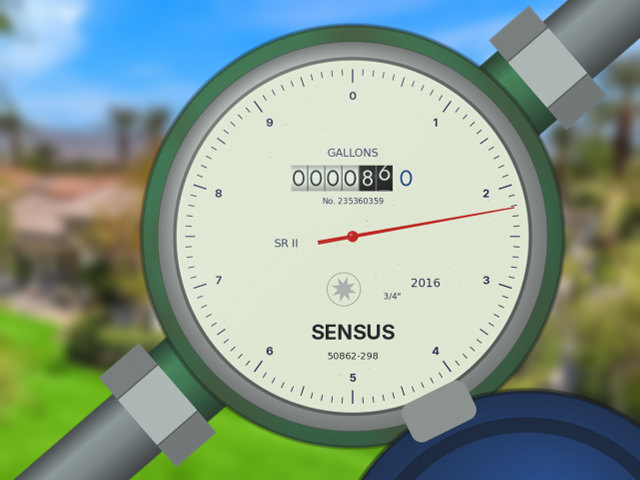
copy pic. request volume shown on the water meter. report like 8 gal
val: 862.2 gal
